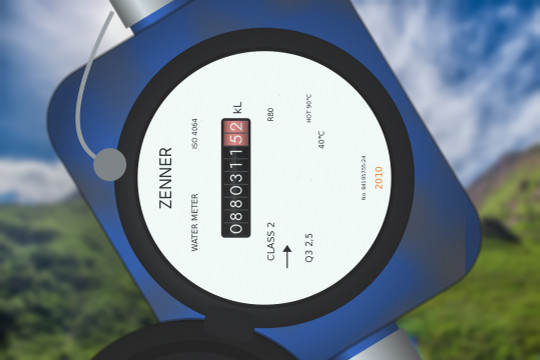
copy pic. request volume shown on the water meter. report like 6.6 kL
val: 880311.52 kL
